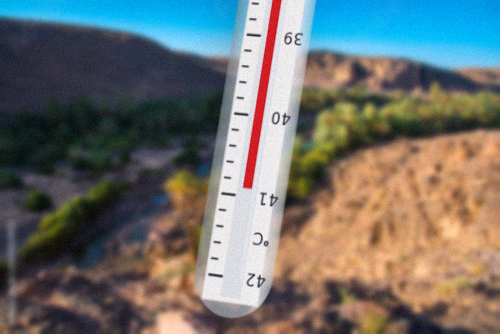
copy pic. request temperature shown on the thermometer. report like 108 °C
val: 40.9 °C
